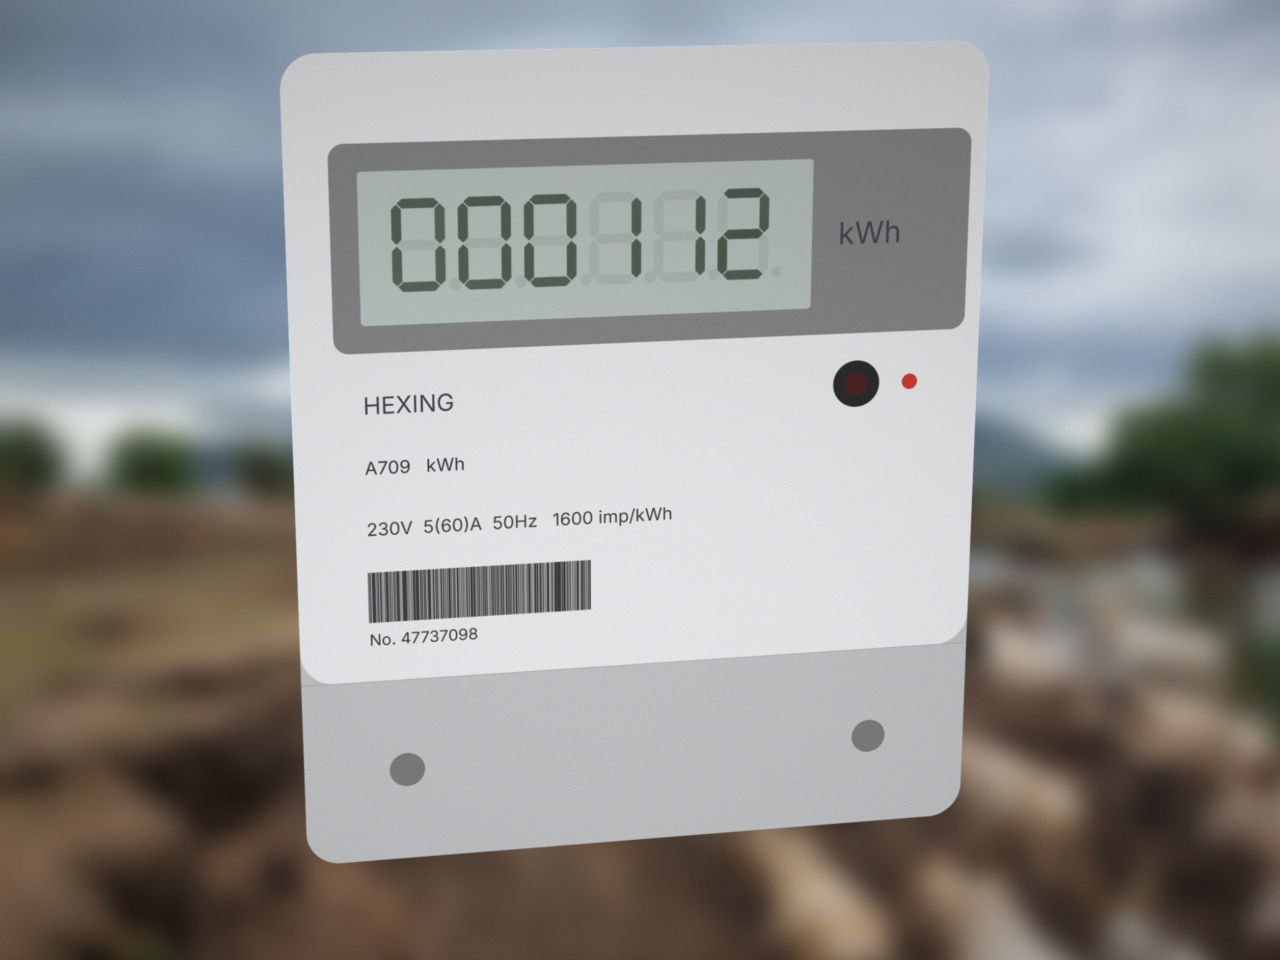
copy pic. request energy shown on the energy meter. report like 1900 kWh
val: 112 kWh
